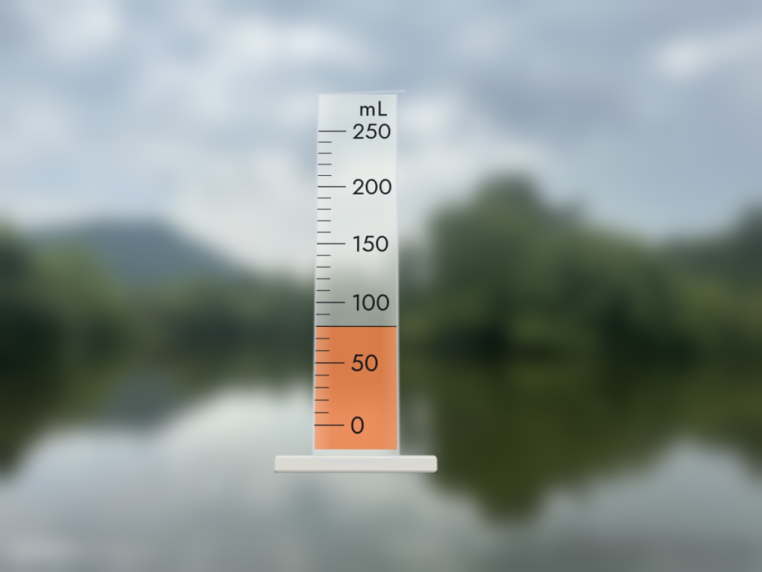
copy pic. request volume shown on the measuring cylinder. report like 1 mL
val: 80 mL
